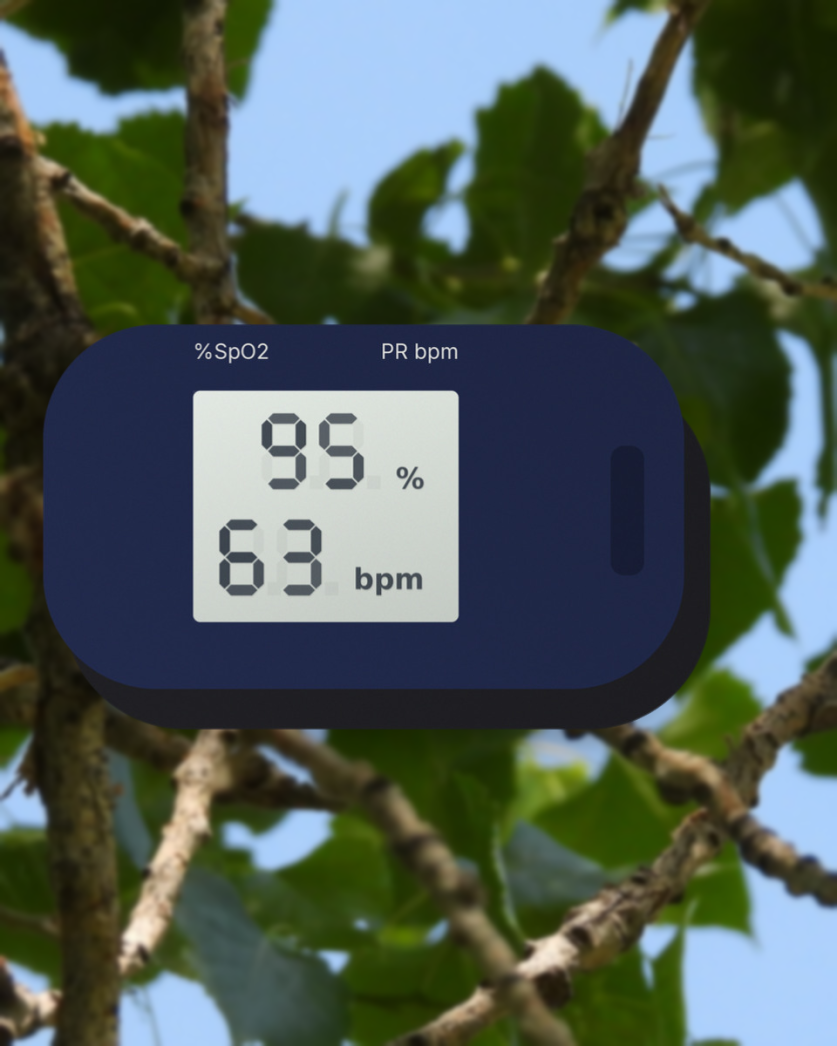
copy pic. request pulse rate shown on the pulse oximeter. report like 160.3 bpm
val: 63 bpm
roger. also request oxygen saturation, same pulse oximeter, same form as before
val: 95 %
